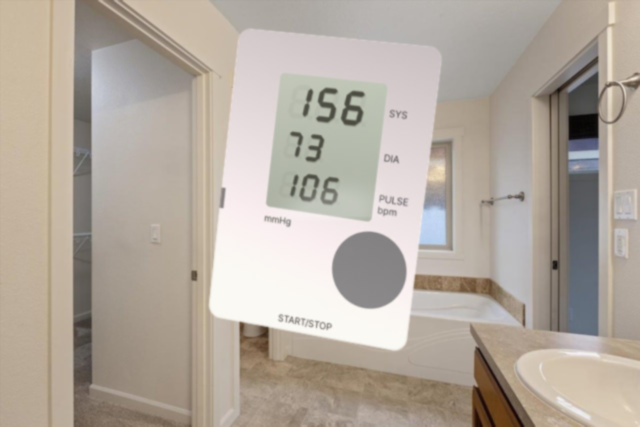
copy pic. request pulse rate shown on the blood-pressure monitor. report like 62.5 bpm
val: 106 bpm
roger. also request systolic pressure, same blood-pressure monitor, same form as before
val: 156 mmHg
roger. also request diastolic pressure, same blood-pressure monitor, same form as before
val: 73 mmHg
